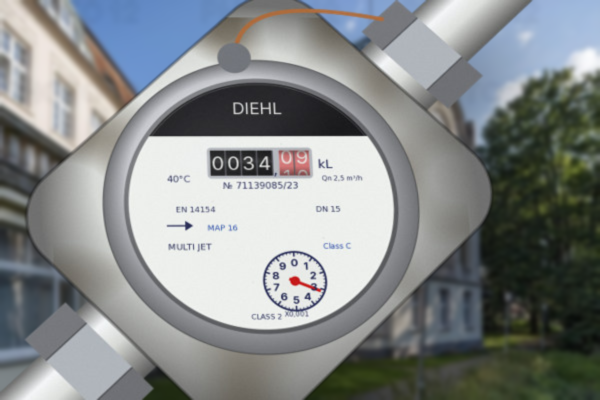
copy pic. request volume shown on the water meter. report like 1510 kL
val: 34.093 kL
